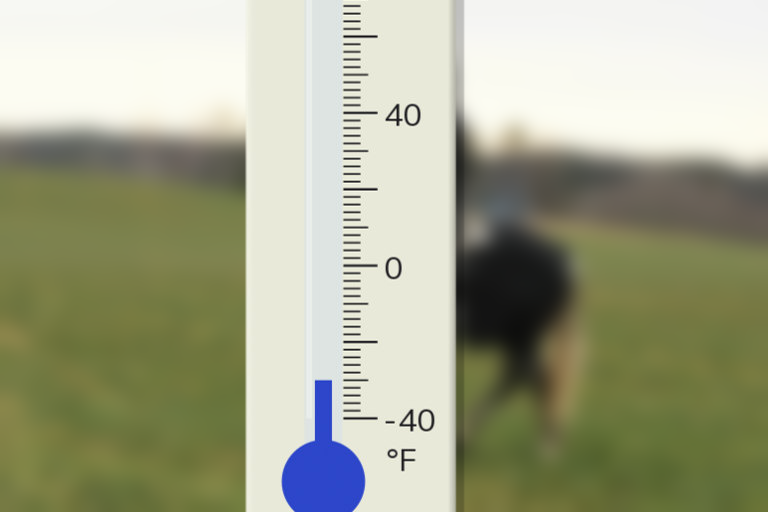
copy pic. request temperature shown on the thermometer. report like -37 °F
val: -30 °F
